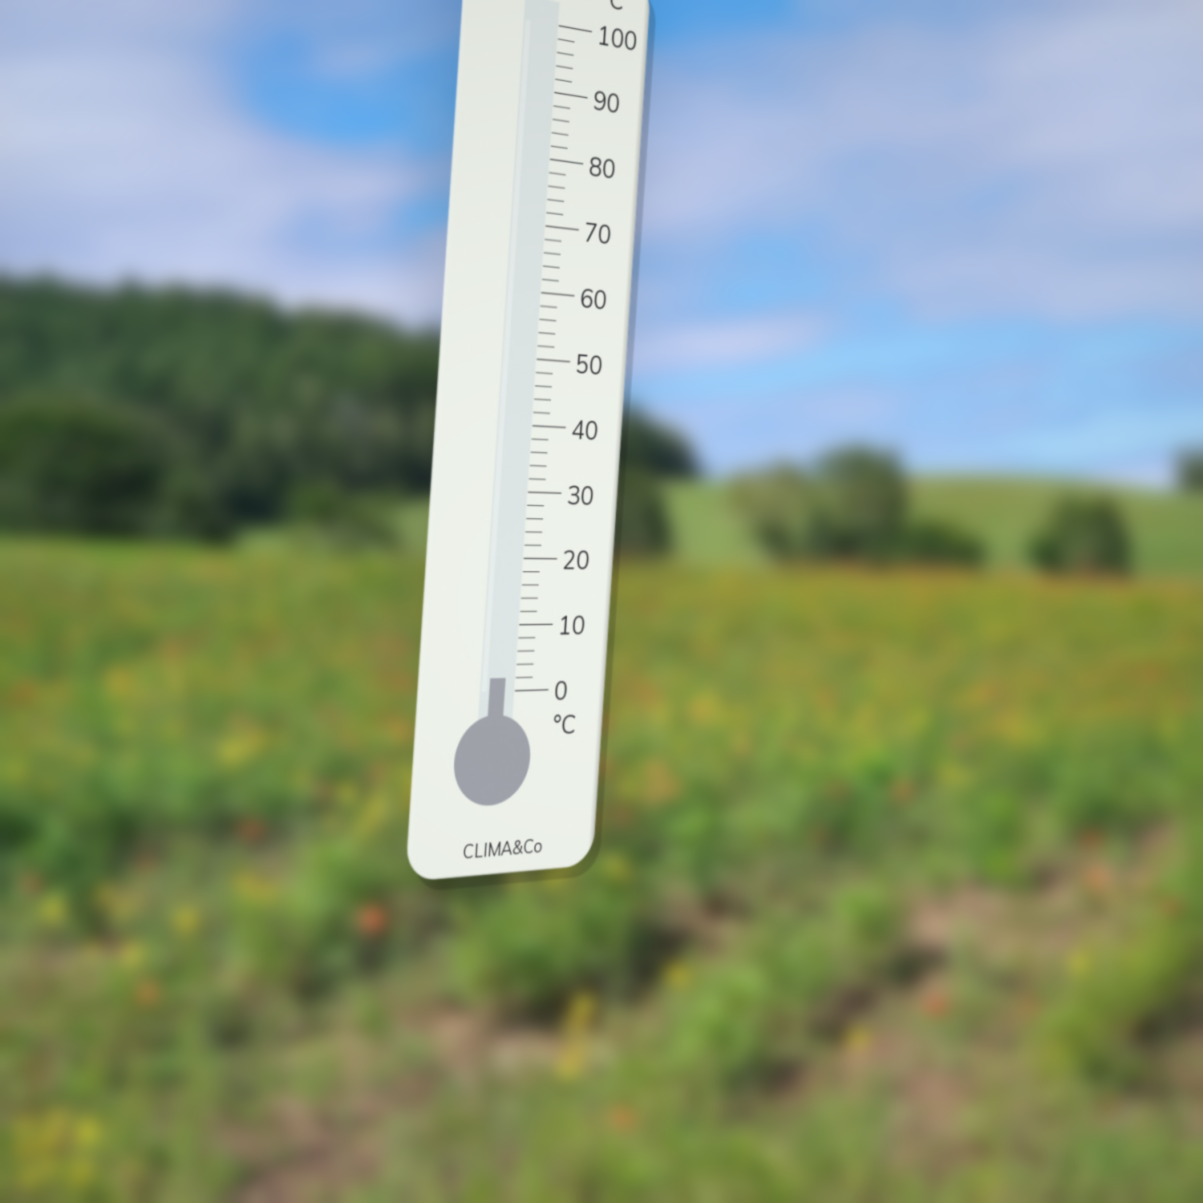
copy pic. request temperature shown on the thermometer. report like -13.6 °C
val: 2 °C
